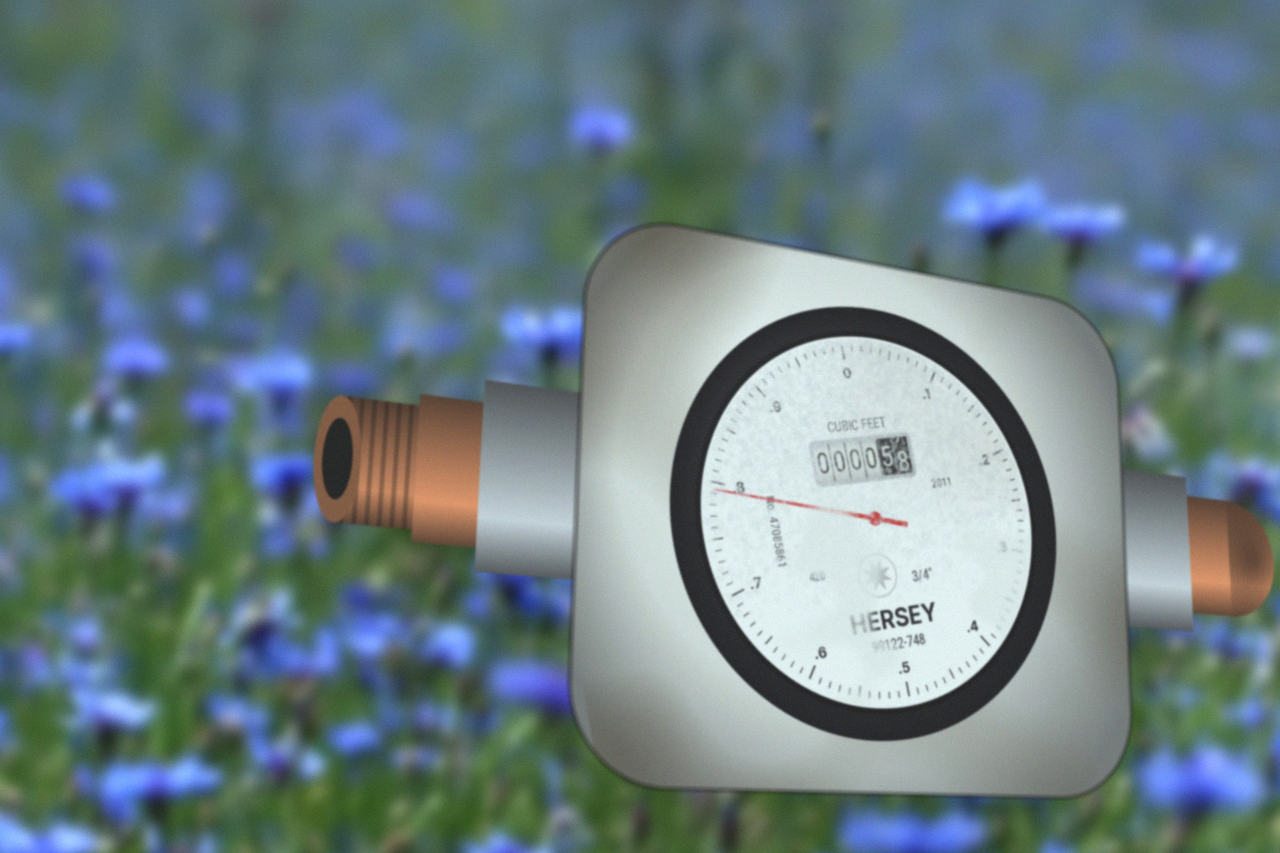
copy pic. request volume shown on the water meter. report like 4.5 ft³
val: 57.79 ft³
